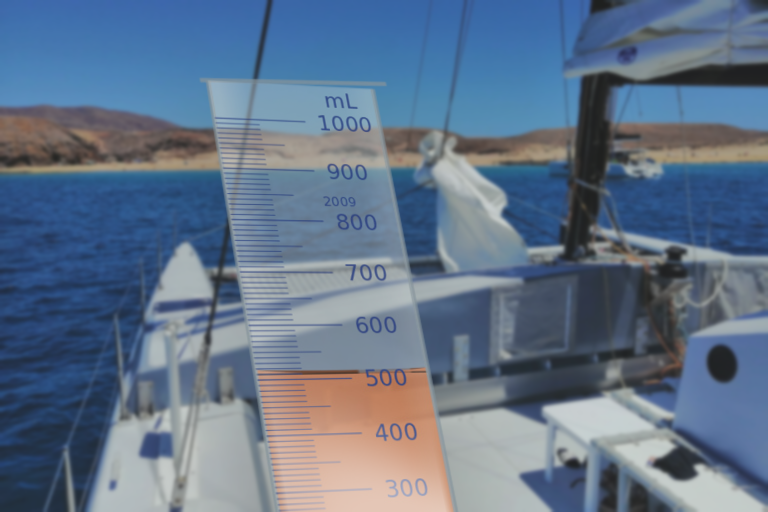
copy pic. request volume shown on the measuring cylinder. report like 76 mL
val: 510 mL
